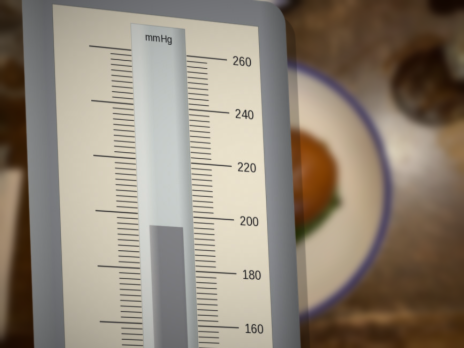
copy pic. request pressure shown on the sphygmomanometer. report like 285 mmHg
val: 196 mmHg
